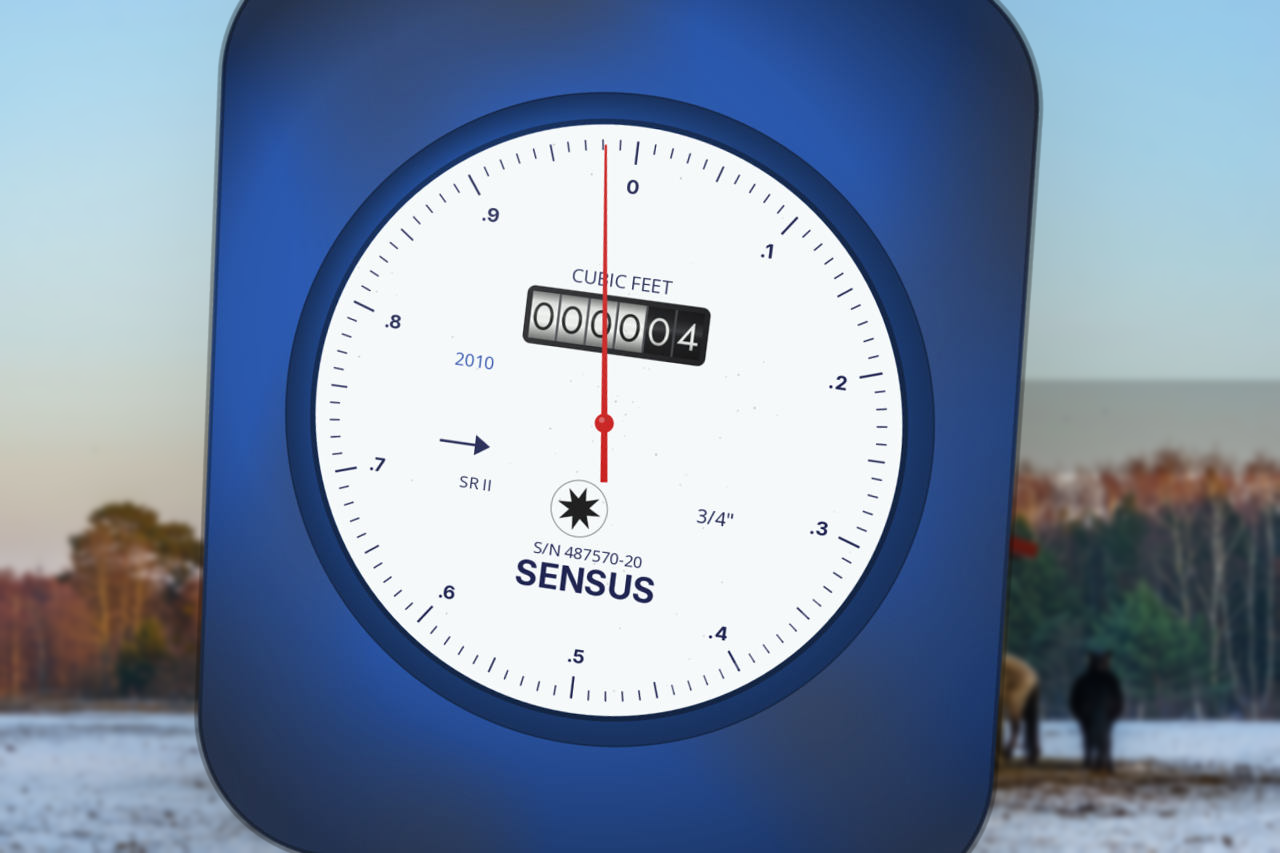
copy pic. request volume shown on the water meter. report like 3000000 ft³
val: 3.98 ft³
